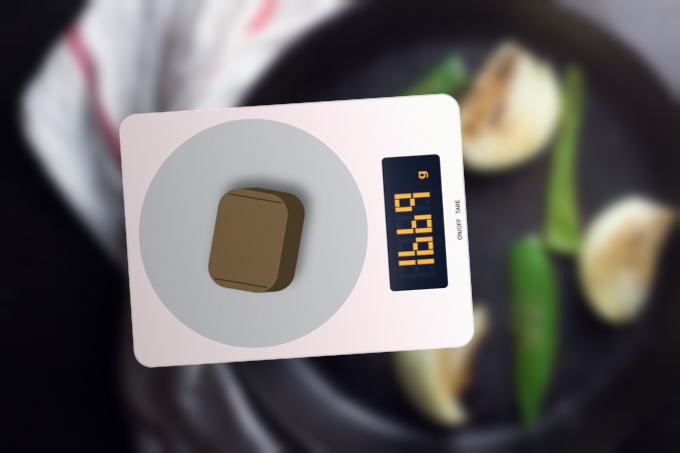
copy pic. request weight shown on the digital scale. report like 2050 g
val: 1669 g
